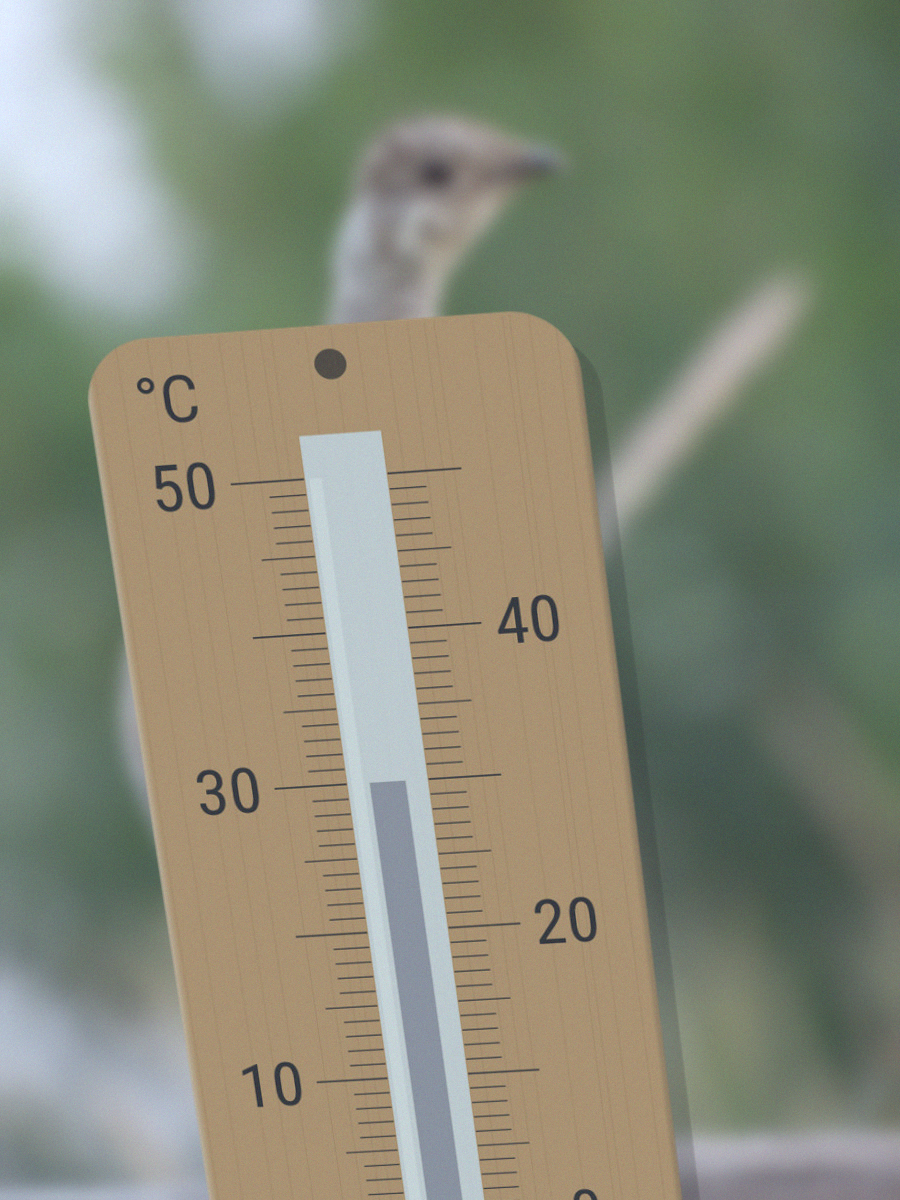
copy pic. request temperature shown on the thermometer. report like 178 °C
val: 30 °C
